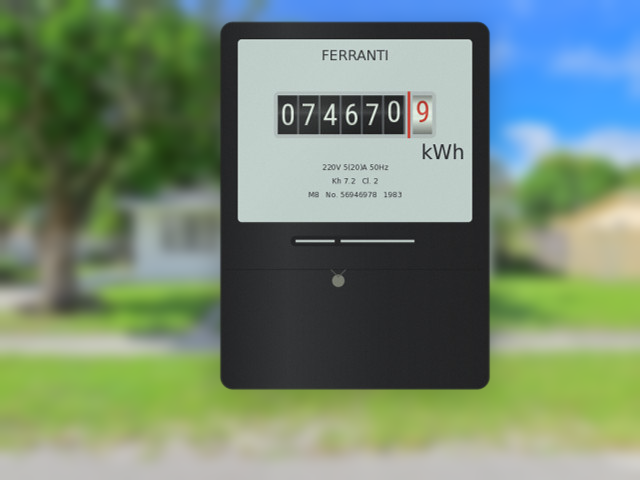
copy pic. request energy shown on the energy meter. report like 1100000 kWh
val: 74670.9 kWh
